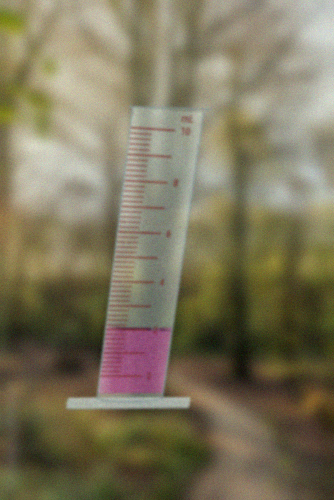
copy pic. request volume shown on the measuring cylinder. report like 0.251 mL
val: 2 mL
